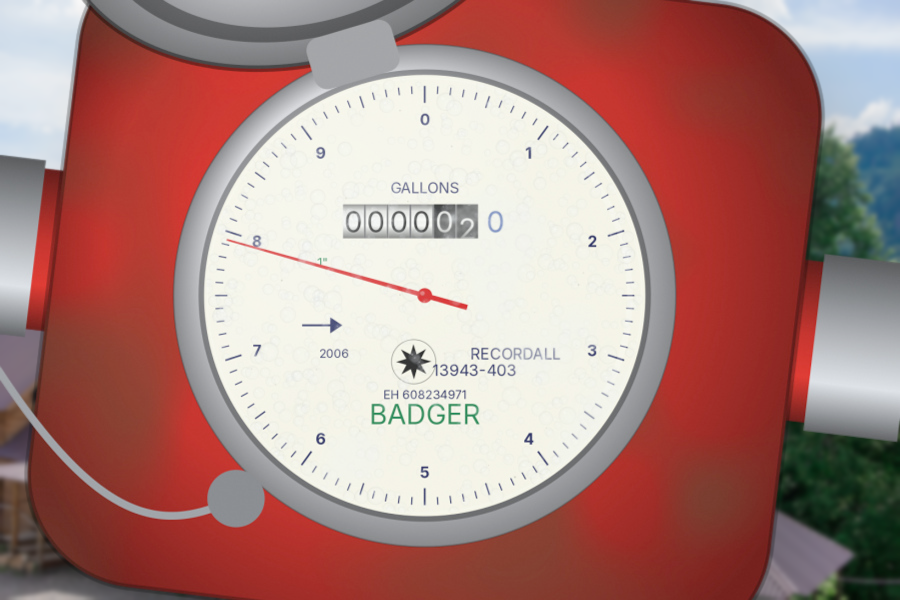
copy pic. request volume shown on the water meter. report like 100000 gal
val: 17.9 gal
